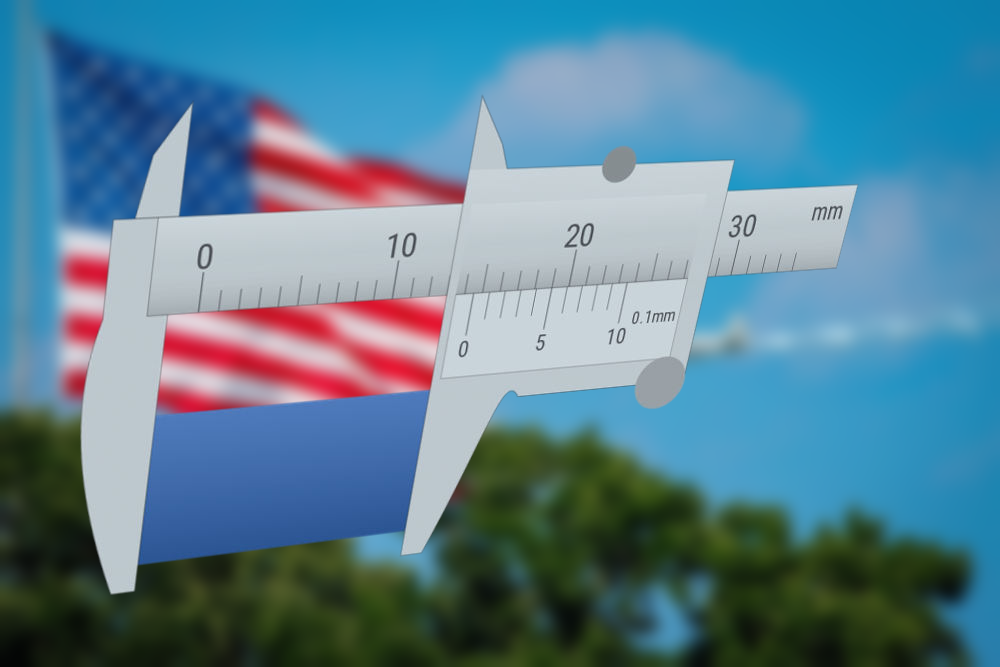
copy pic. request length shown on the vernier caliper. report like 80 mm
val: 14.5 mm
